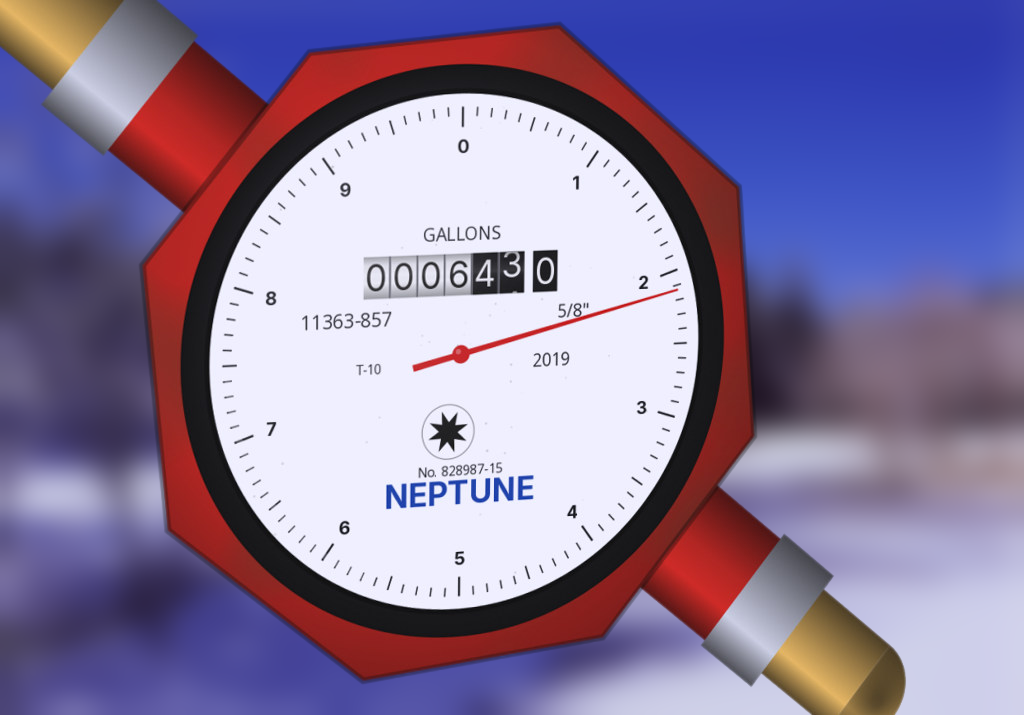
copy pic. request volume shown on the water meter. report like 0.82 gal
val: 6432.1 gal
